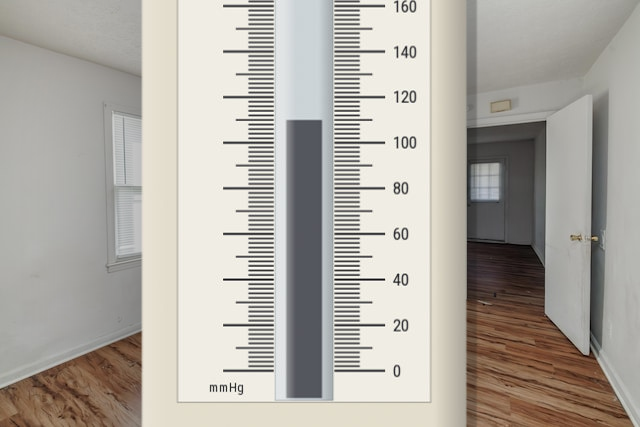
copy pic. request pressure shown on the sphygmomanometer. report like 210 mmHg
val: 110 mmHg
